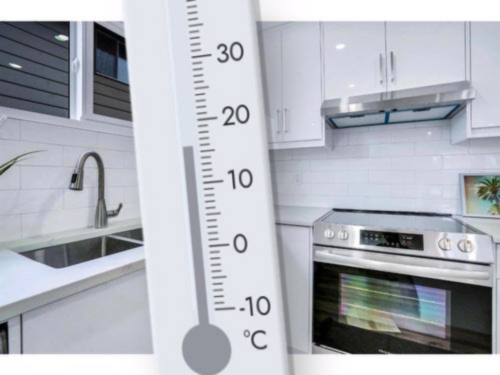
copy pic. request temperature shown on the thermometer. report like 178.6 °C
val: 16 °C
